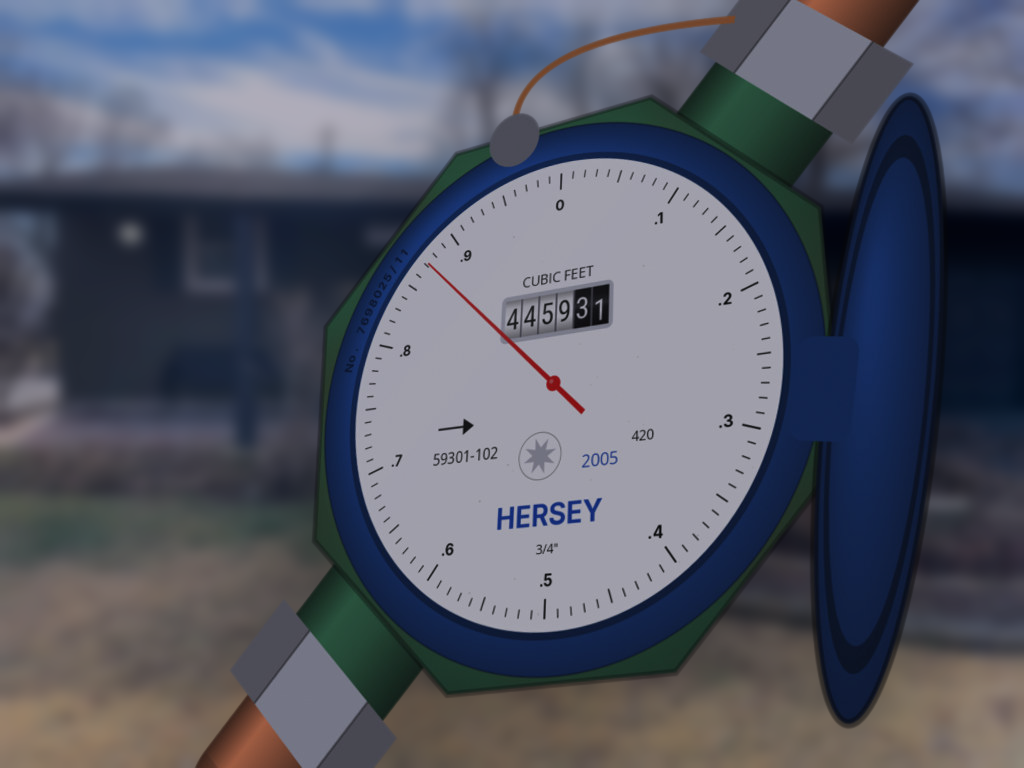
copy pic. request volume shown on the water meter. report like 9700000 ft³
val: 445930.87 ft³
